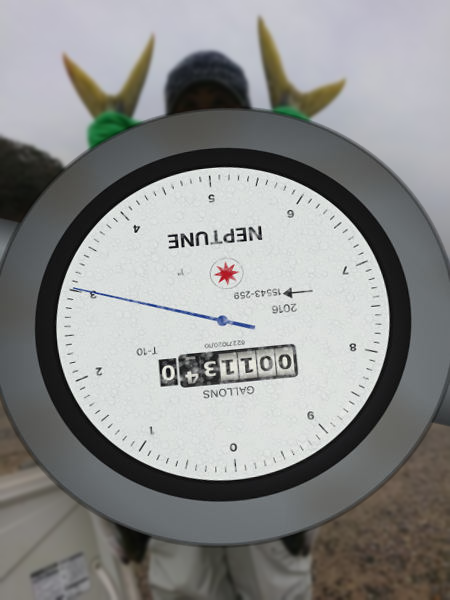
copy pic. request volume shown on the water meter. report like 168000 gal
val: 11343.0 gal
